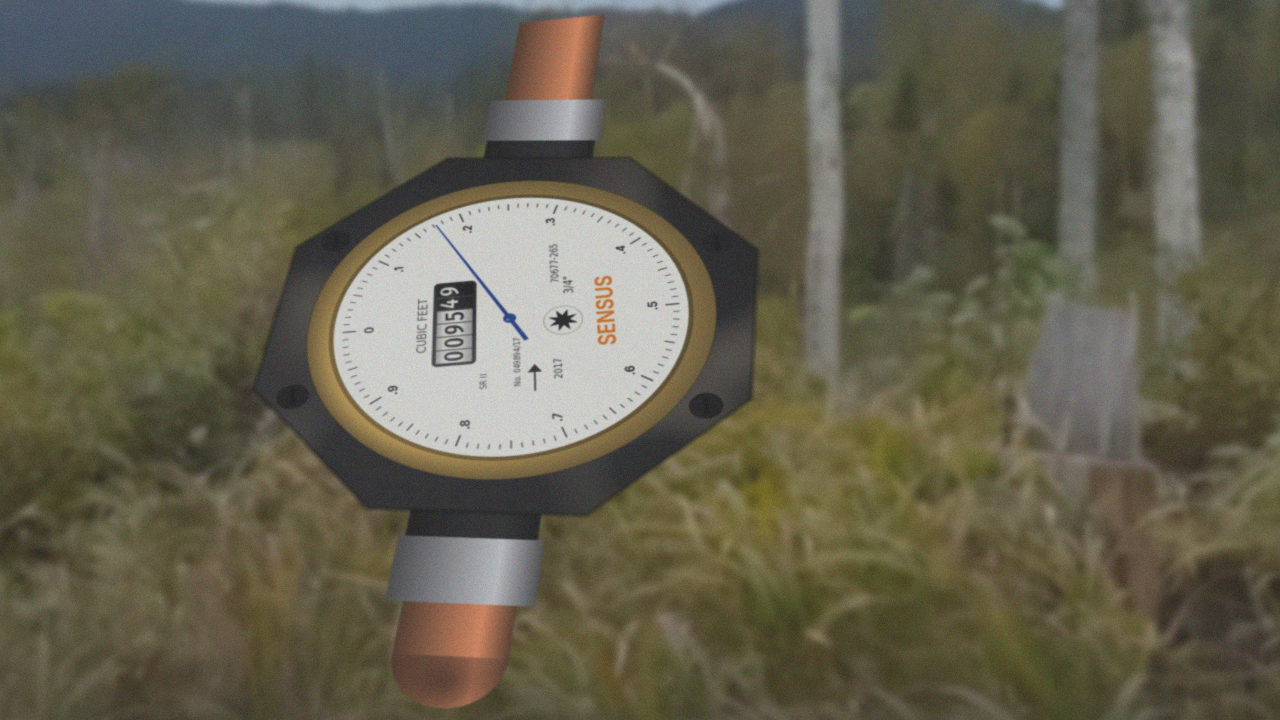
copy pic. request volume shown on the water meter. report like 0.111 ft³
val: 9549.17 ft³
